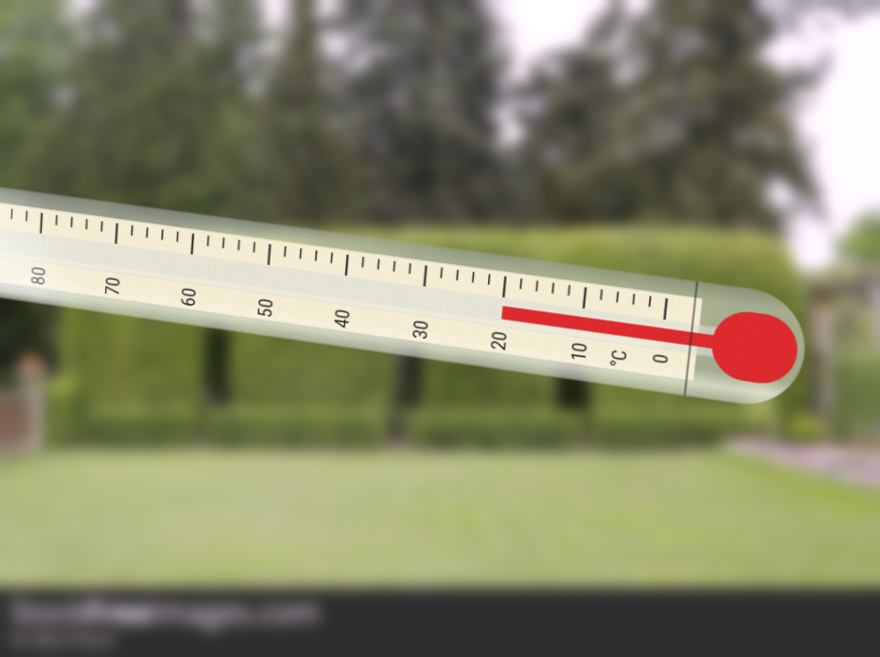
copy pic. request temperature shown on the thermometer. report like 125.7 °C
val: 20 °C
